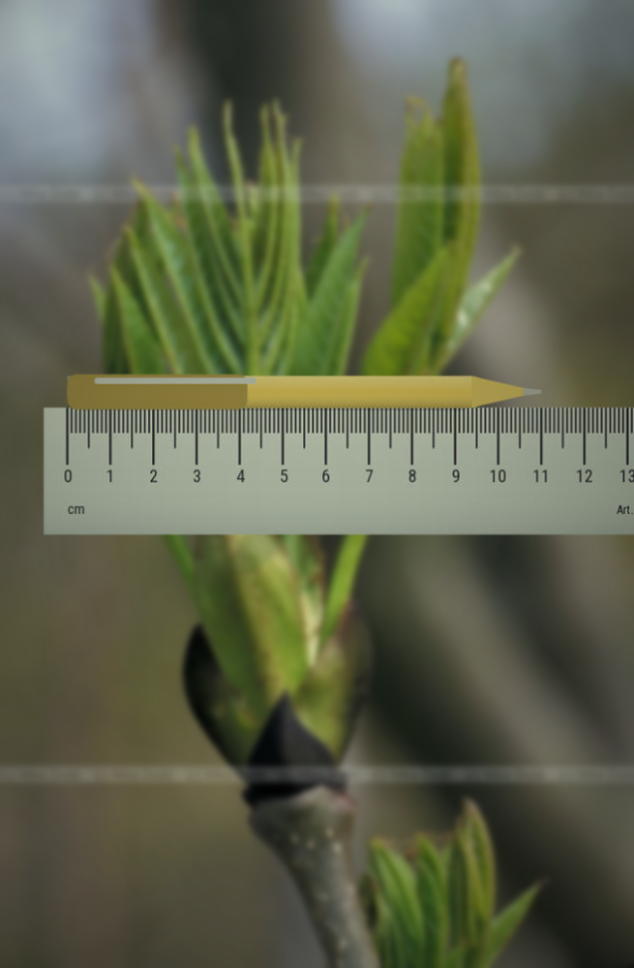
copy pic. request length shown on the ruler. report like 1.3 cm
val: 11 cm
